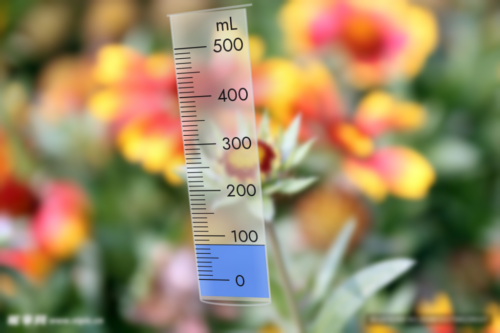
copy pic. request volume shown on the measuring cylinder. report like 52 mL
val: 80 mL
